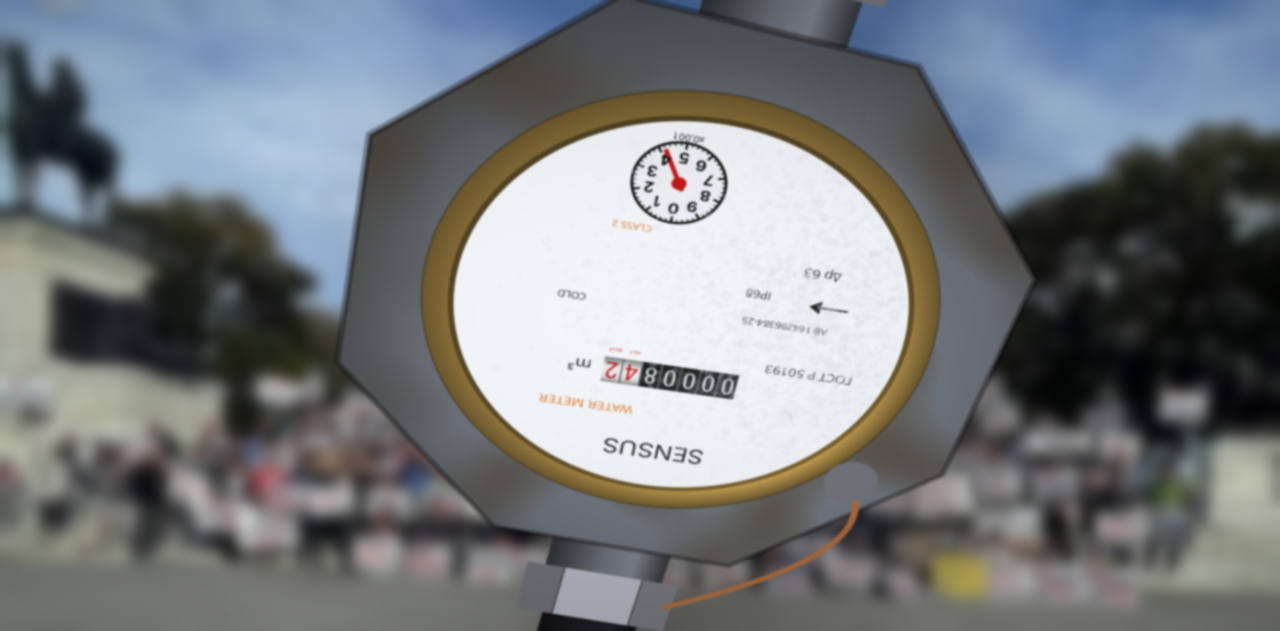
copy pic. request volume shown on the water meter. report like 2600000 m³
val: 8.424 m³
